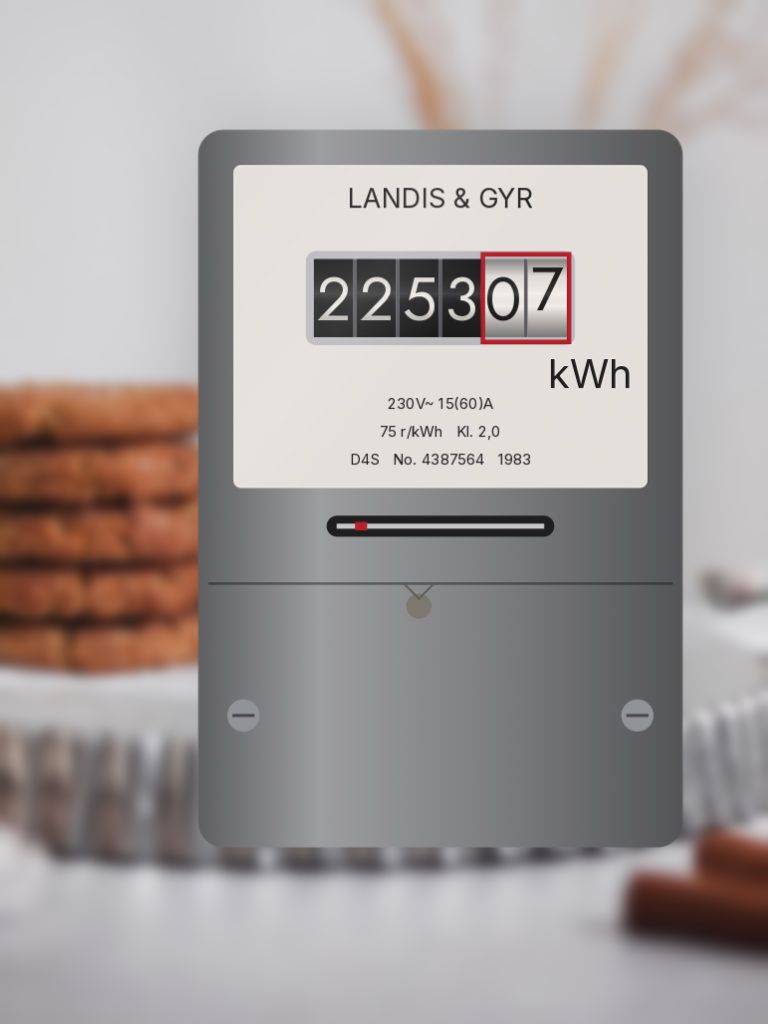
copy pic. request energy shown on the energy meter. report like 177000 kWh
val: 2253.07 kWh
